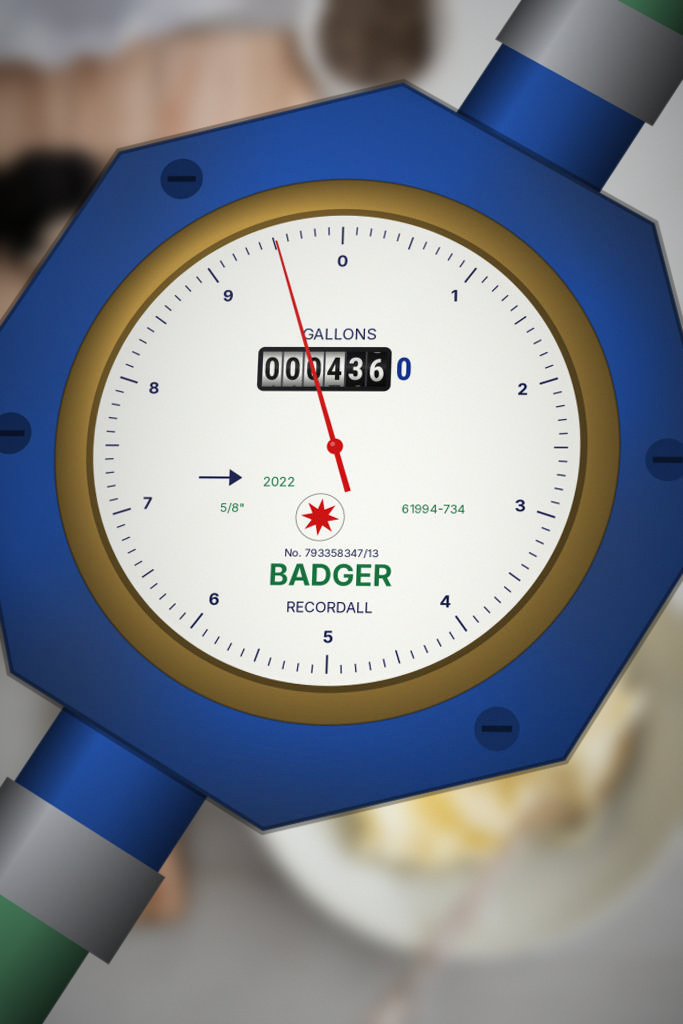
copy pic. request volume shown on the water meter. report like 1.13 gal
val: 4359.5 gal
